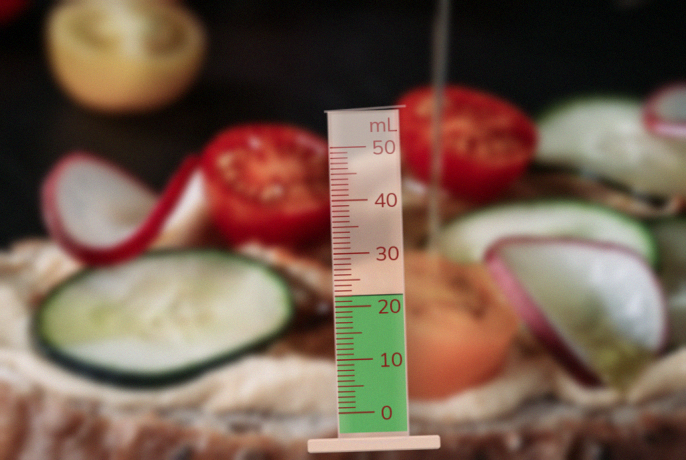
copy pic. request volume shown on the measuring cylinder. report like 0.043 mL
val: 22 mL
